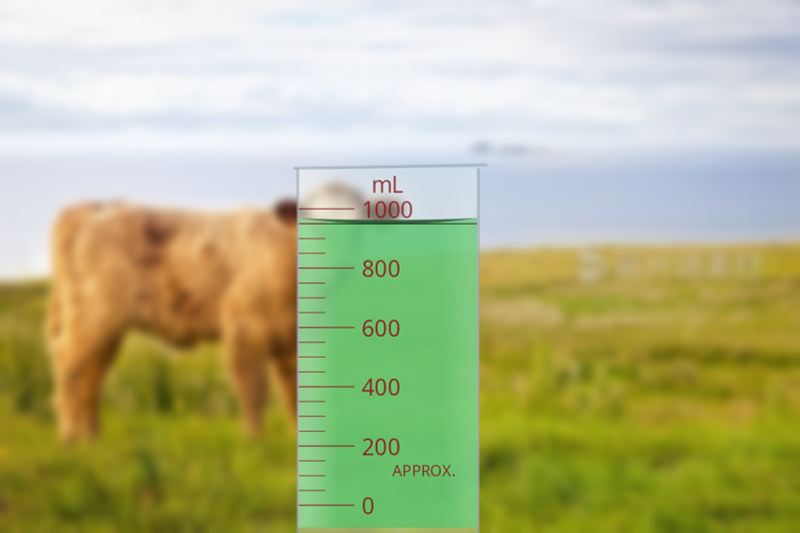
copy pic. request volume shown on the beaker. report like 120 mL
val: 950 mL
